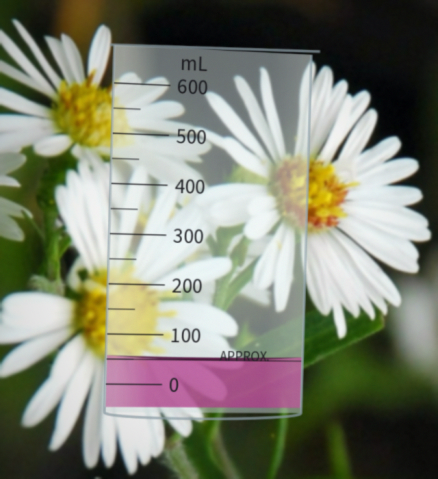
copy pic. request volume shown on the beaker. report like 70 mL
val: 50 mL
